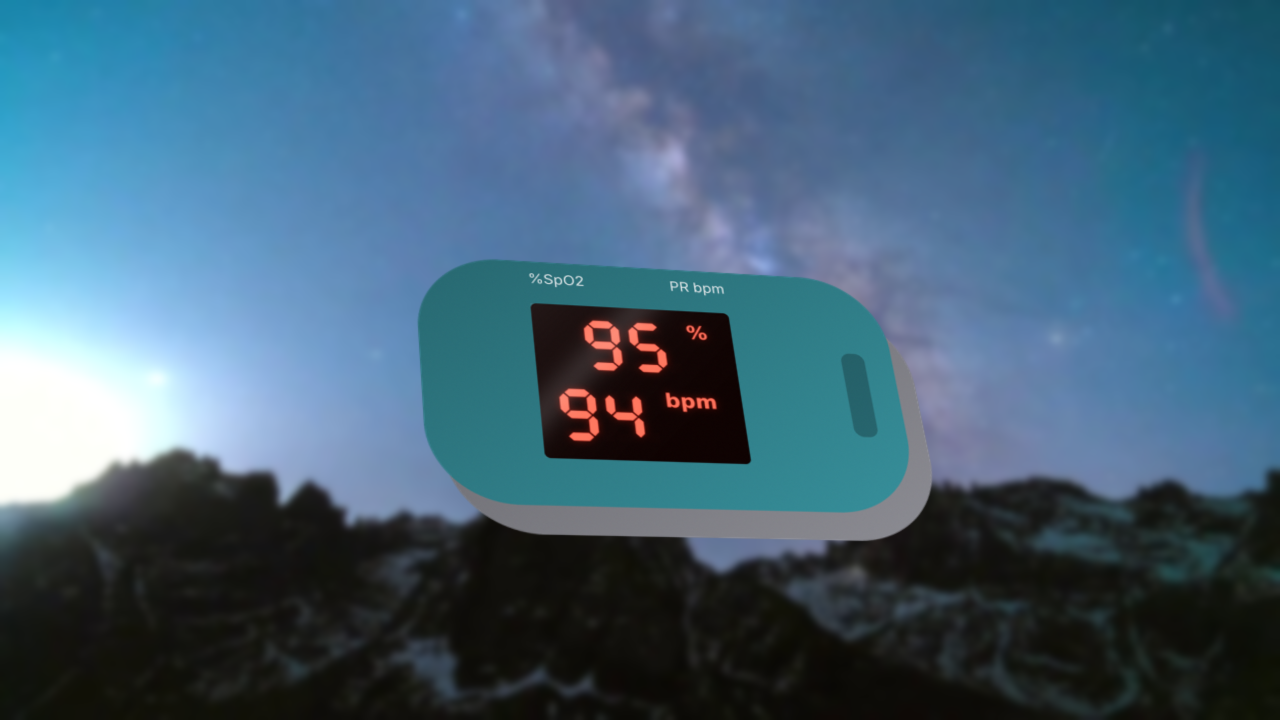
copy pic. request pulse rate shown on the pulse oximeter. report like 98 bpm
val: 94 bpm
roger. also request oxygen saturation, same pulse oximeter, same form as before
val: 95 %
